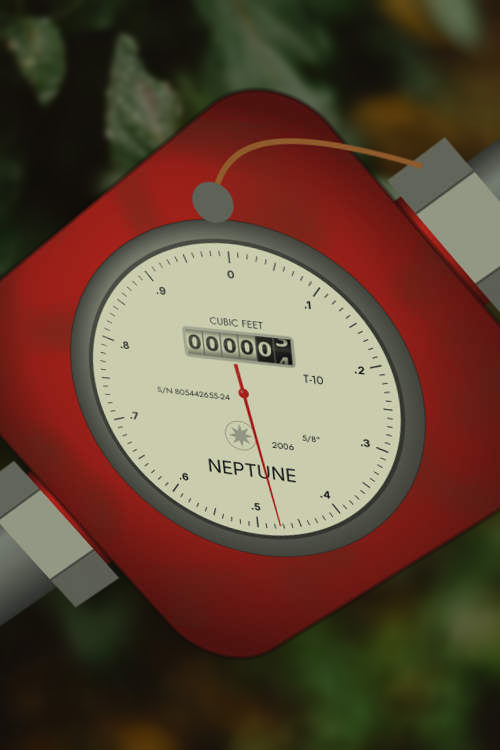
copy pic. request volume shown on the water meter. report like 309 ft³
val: 3.47 ft³
